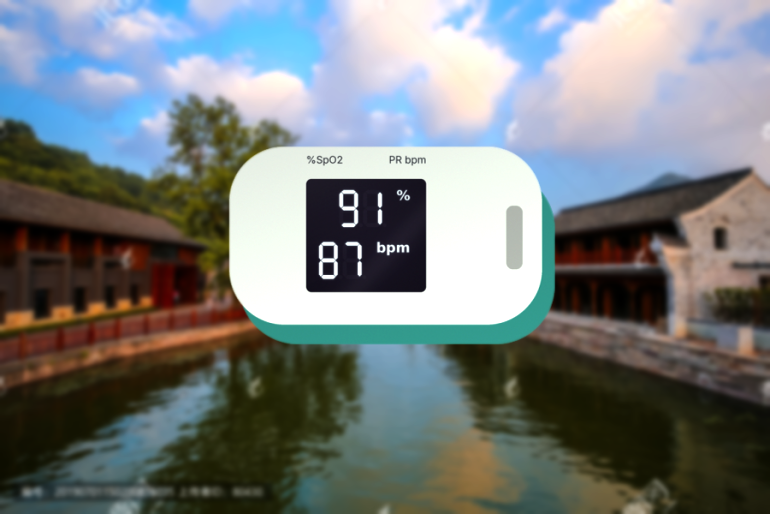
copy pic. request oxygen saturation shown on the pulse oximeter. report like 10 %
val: 91 %
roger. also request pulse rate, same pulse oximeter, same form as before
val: 87 bpm
